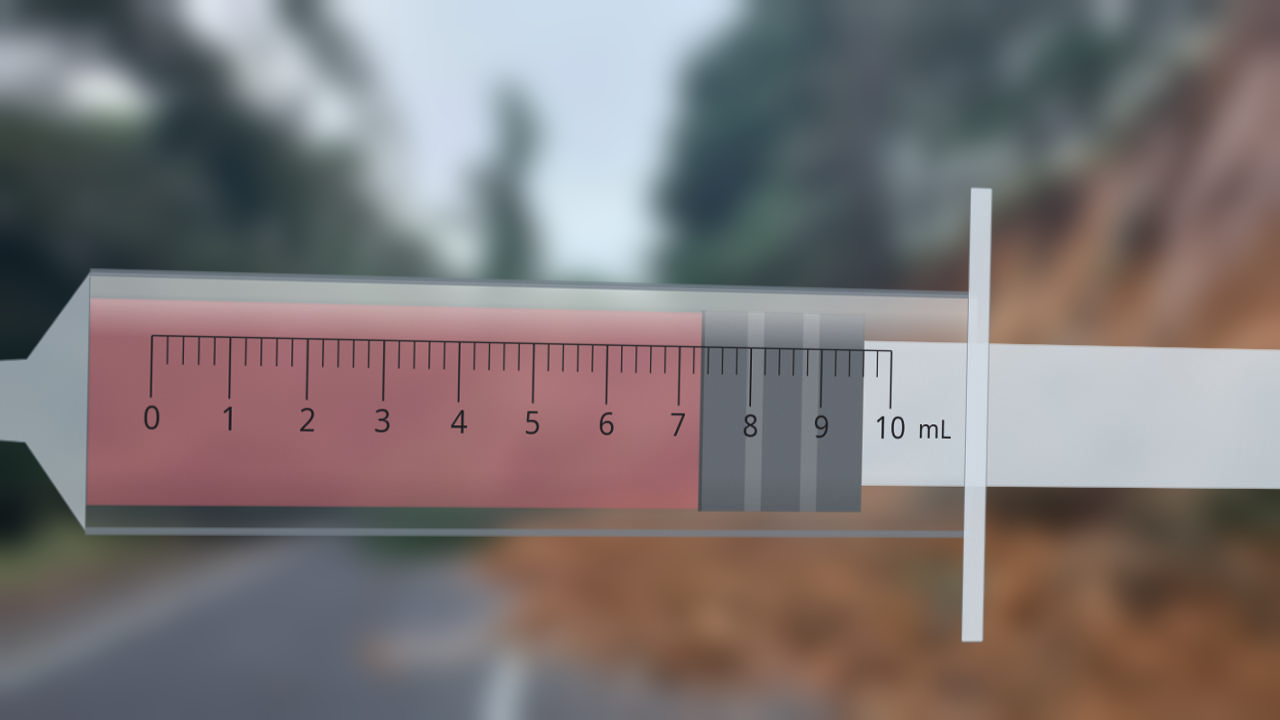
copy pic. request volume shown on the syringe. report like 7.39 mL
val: 7.3 mL
